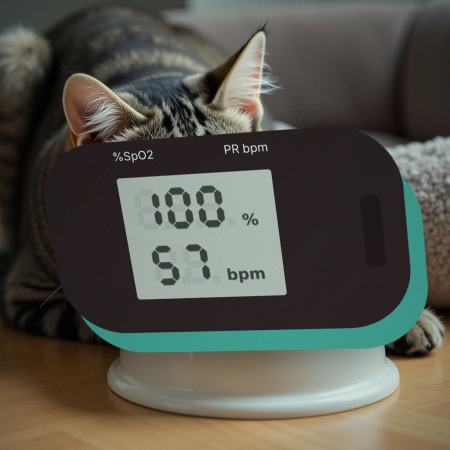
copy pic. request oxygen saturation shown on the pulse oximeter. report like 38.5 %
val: 100 %
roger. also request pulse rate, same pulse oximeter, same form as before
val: 57 bpm
